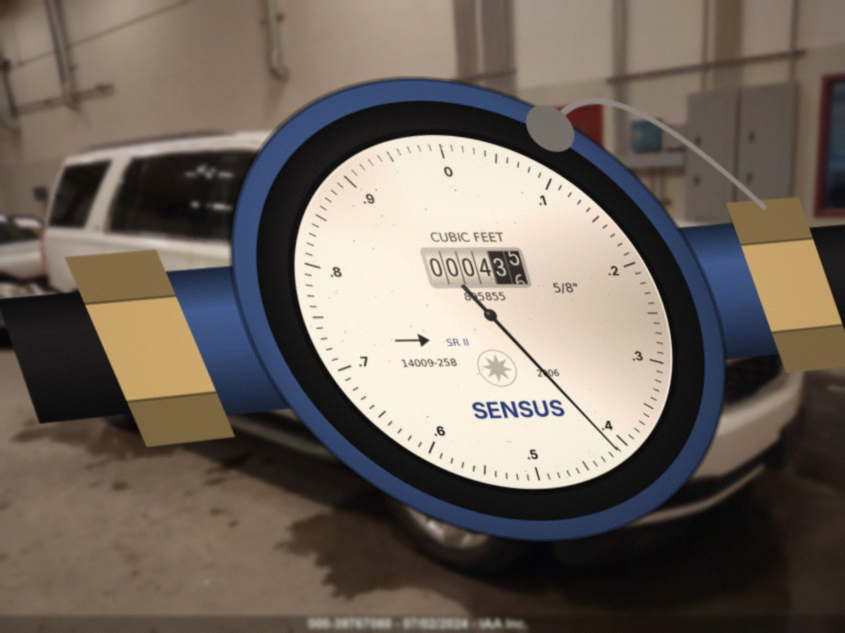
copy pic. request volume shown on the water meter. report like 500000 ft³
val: 435.41 ft³
